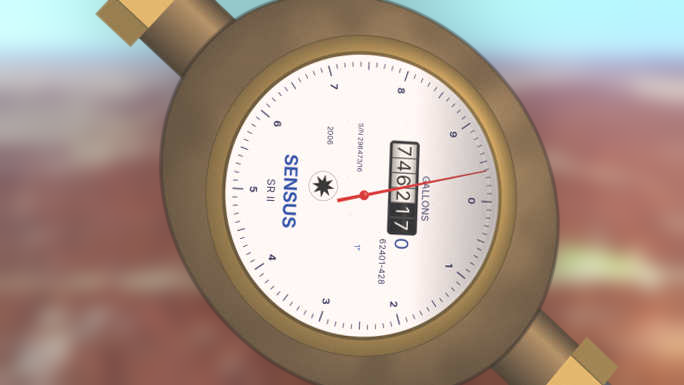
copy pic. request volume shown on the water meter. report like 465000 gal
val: 7462169.6 gal
